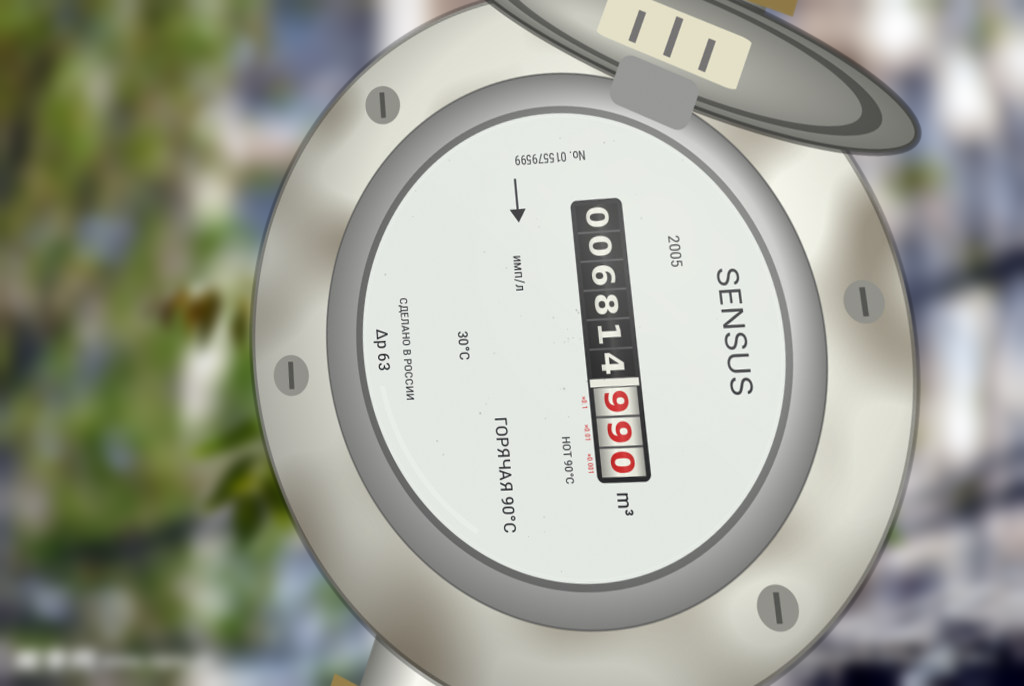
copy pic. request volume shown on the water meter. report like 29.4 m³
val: 6814.990 m³
